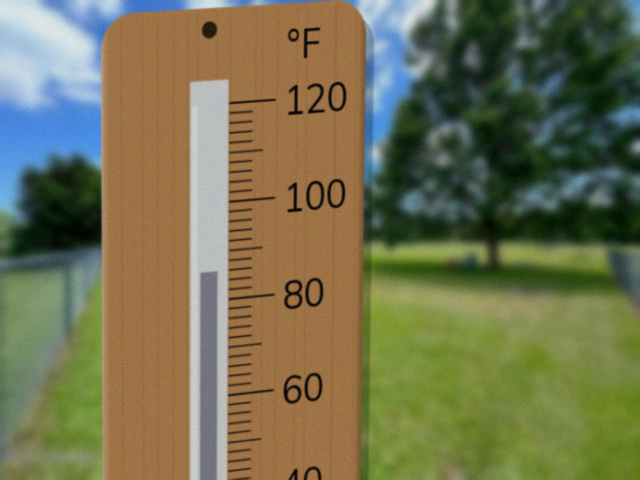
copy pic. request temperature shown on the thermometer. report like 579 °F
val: 86 °F
